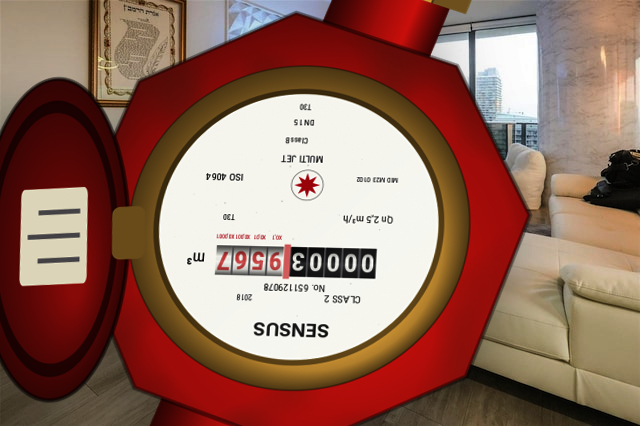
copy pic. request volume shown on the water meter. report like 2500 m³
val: 3.9567 m³
